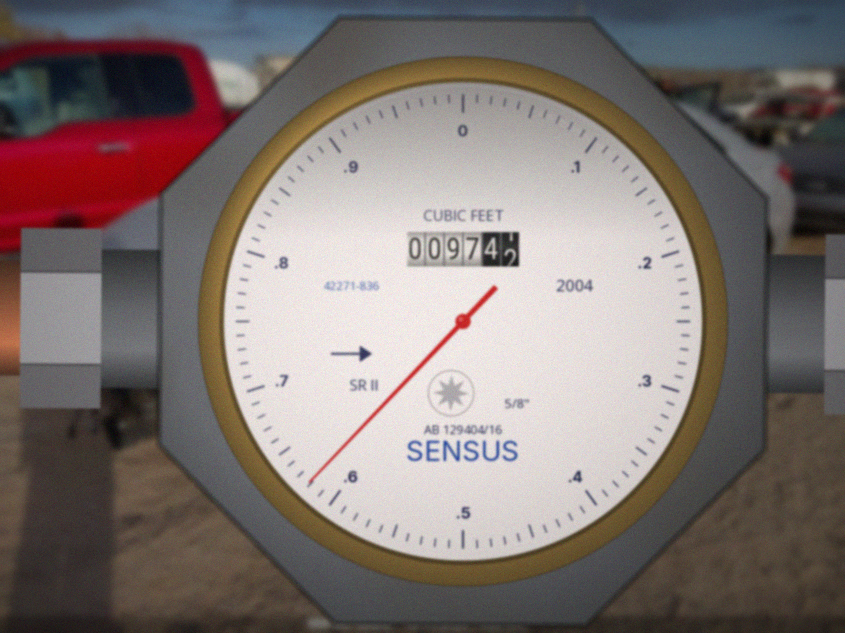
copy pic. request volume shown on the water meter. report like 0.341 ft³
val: 9741.62 ft³
